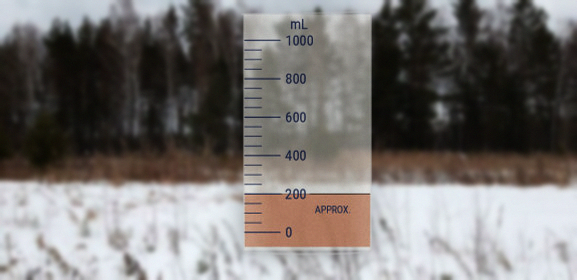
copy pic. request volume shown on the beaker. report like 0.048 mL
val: 200 mL
